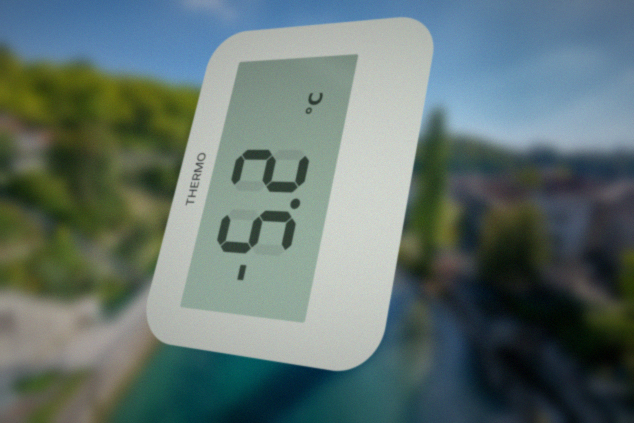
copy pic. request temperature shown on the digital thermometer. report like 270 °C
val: -5.2 °C
